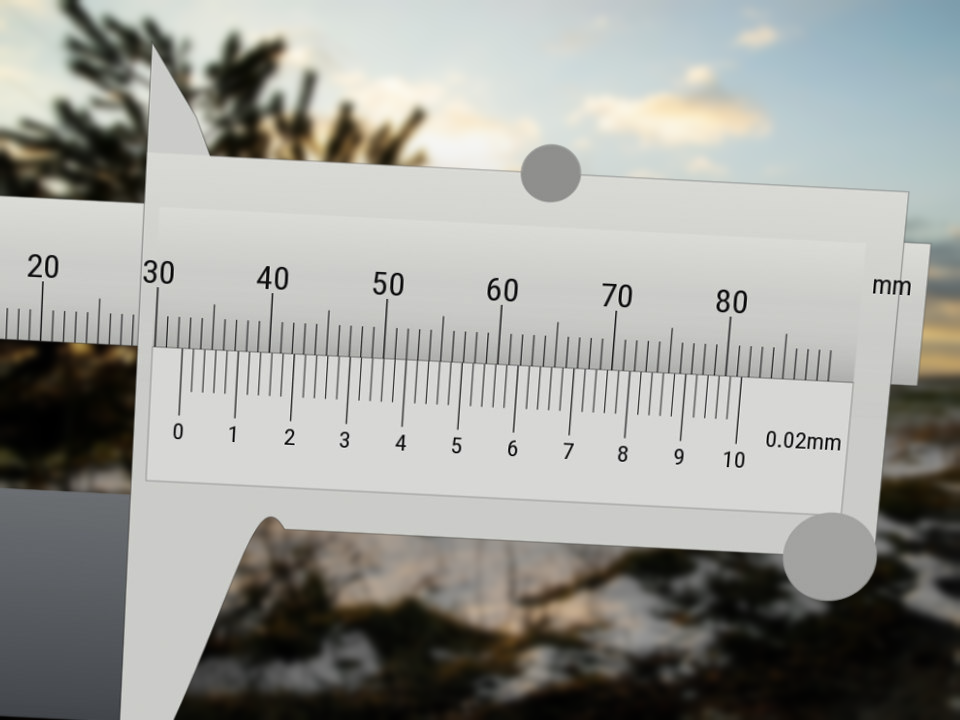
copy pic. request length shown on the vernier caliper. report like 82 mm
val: 32.4 mm
